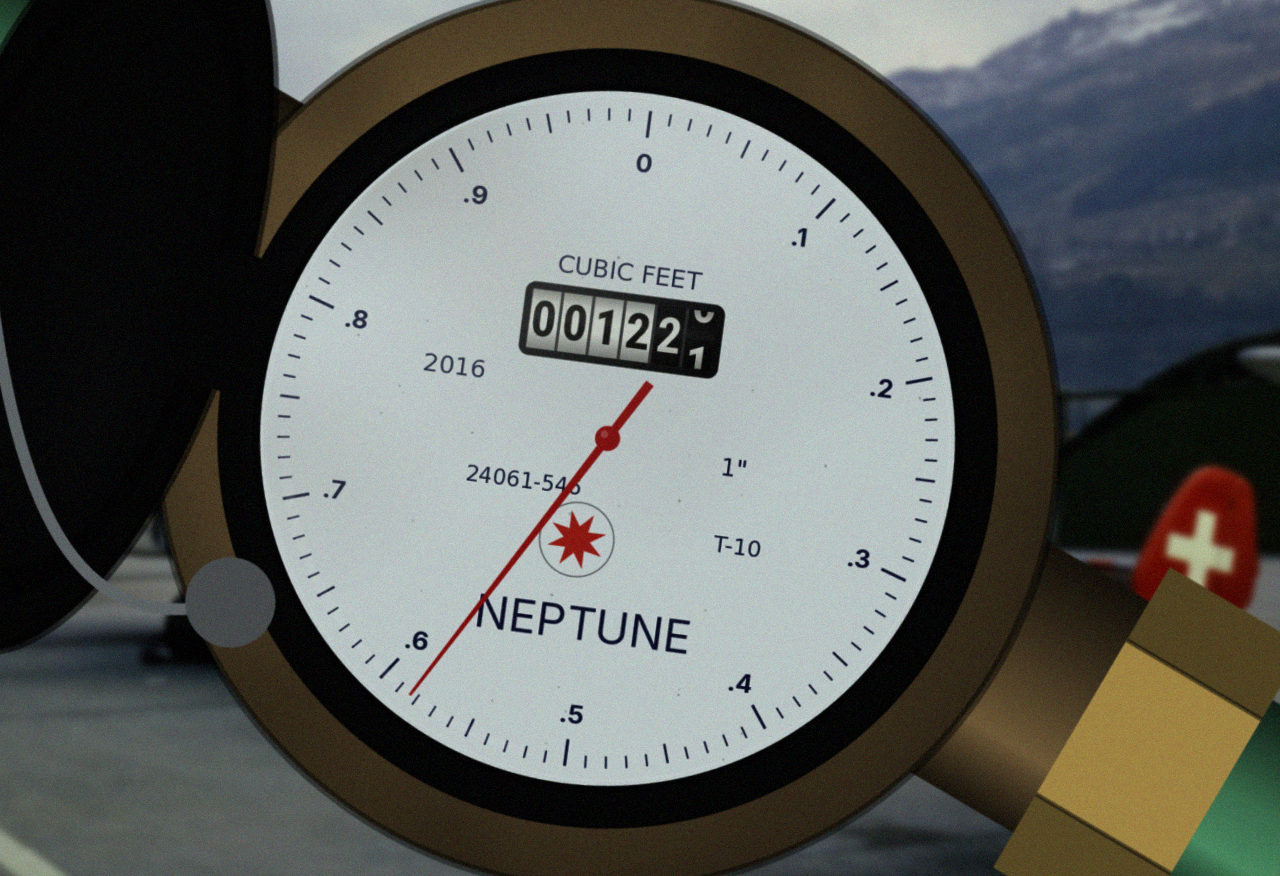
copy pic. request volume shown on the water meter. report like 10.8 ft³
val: 1220.58 ft³
